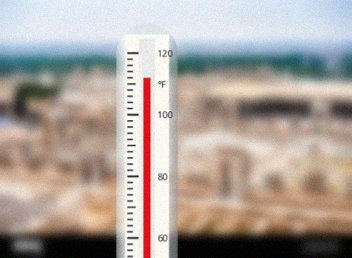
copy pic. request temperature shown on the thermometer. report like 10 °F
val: 112 °F
